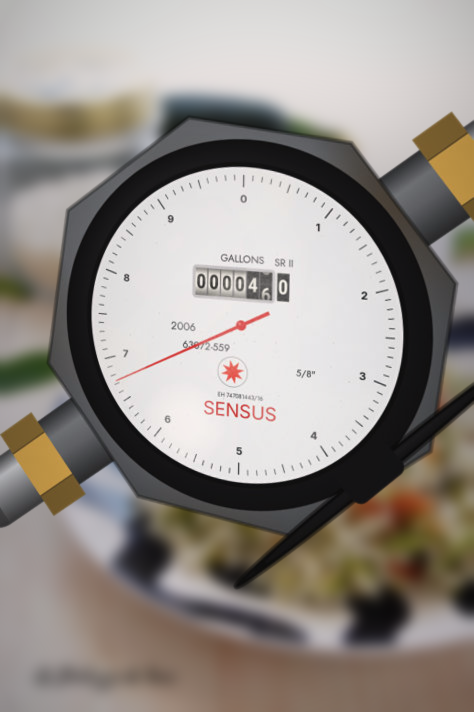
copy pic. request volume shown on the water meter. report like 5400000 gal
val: 456.7 gal
